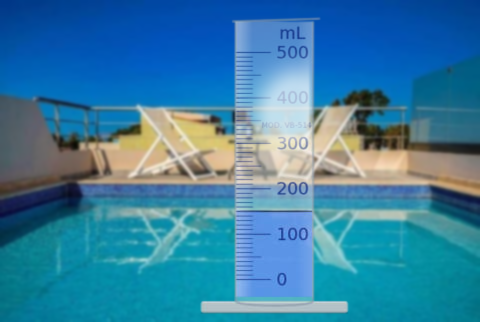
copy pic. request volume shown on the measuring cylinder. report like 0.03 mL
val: 150 mL
